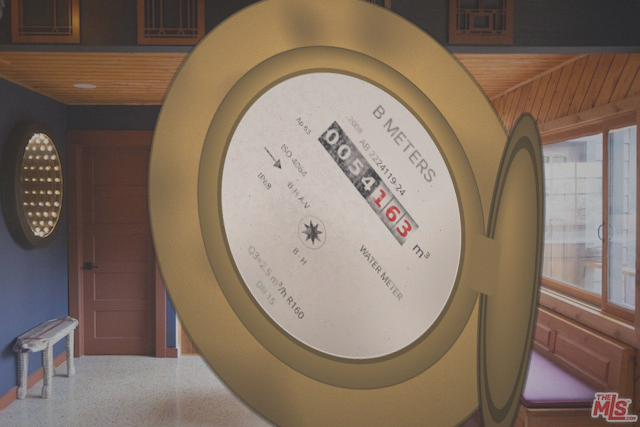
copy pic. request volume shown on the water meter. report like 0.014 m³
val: 54.163 m³
